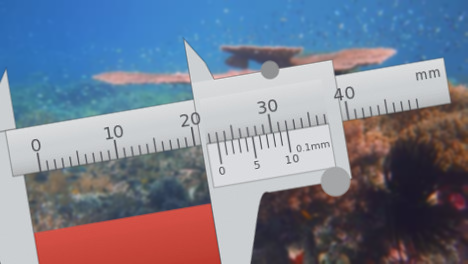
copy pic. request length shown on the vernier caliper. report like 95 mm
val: 23.0 mm
